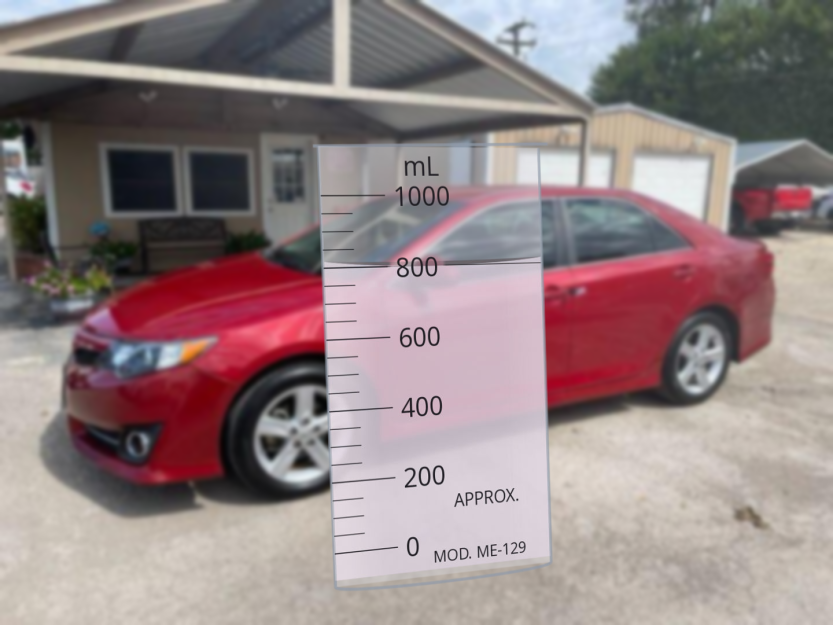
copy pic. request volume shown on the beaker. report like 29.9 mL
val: 800 mL
